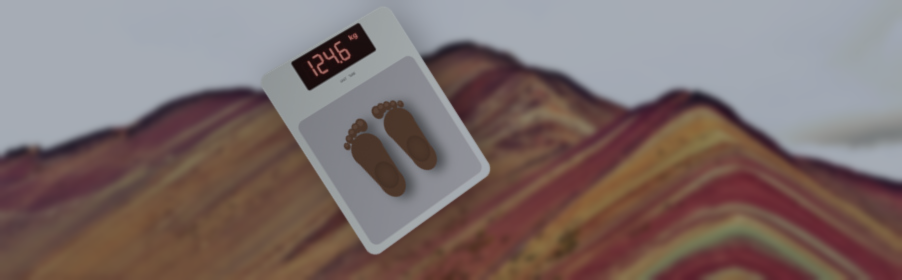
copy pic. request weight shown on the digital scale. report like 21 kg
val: 124.6 kg
